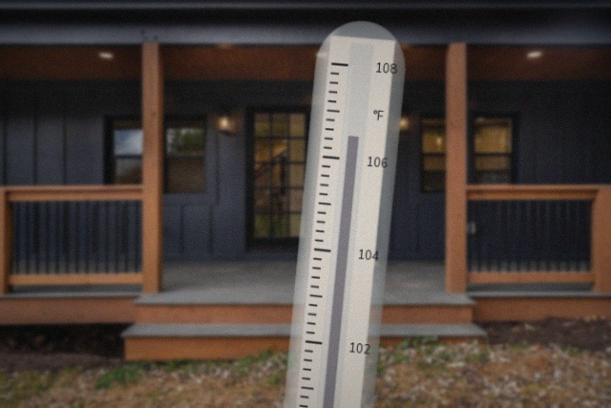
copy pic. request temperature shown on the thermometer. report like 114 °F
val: 106.5 °F
